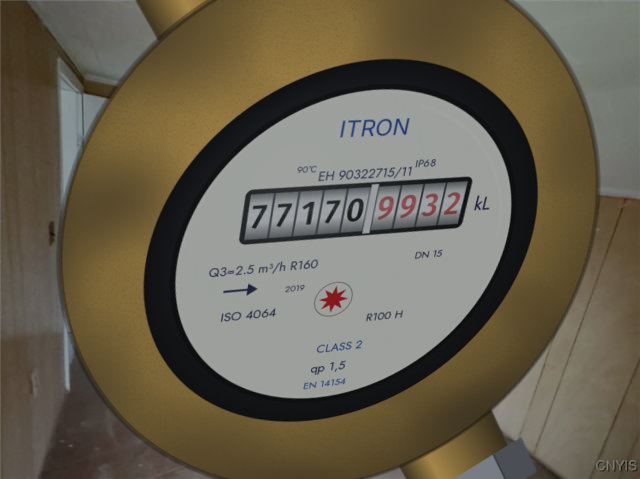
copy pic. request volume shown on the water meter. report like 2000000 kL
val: 77170.9932 kL
